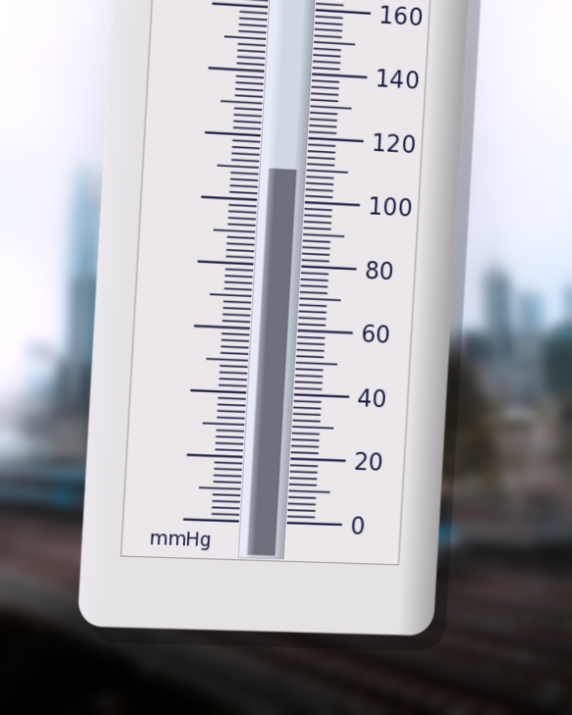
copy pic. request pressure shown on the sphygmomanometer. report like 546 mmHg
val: 110 mmHg
